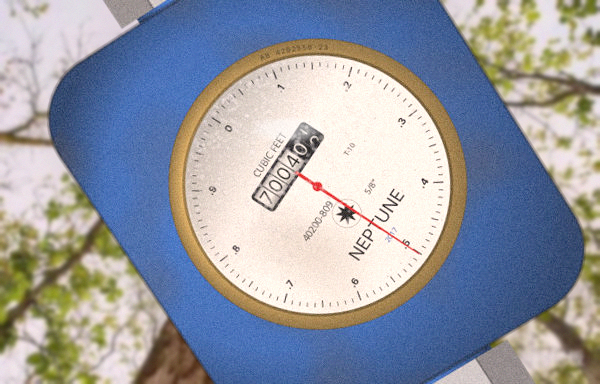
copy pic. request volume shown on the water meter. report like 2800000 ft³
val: 700401.50 ft³
